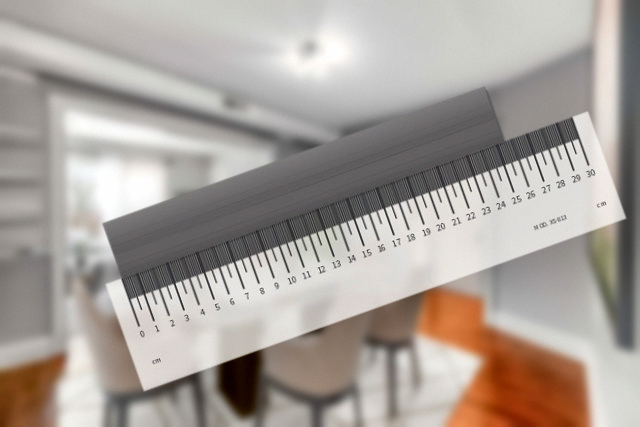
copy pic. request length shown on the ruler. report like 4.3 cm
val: 25.5 cm
